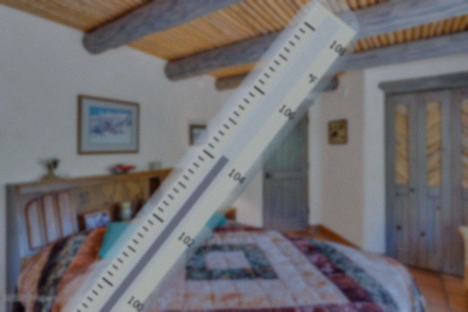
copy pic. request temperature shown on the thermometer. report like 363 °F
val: 104.2 °F
